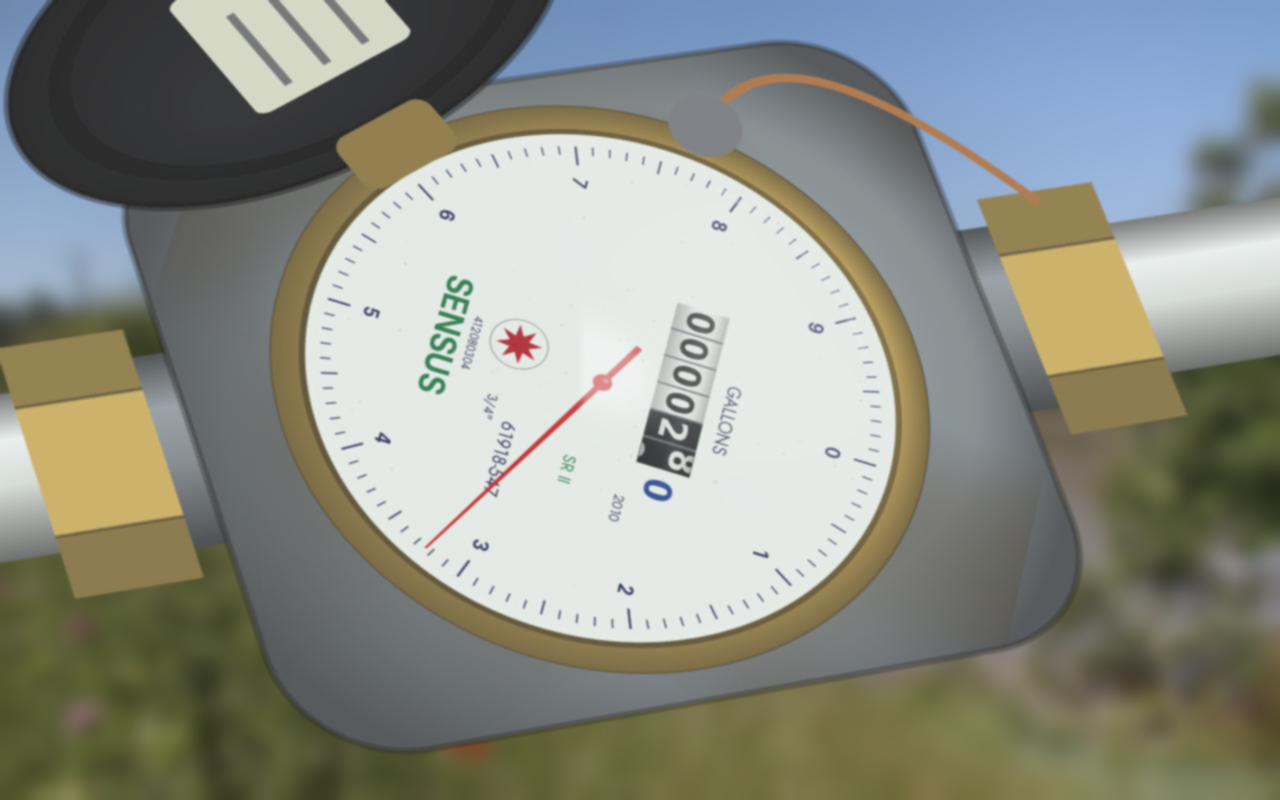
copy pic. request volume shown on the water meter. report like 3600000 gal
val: 283.2 gal
